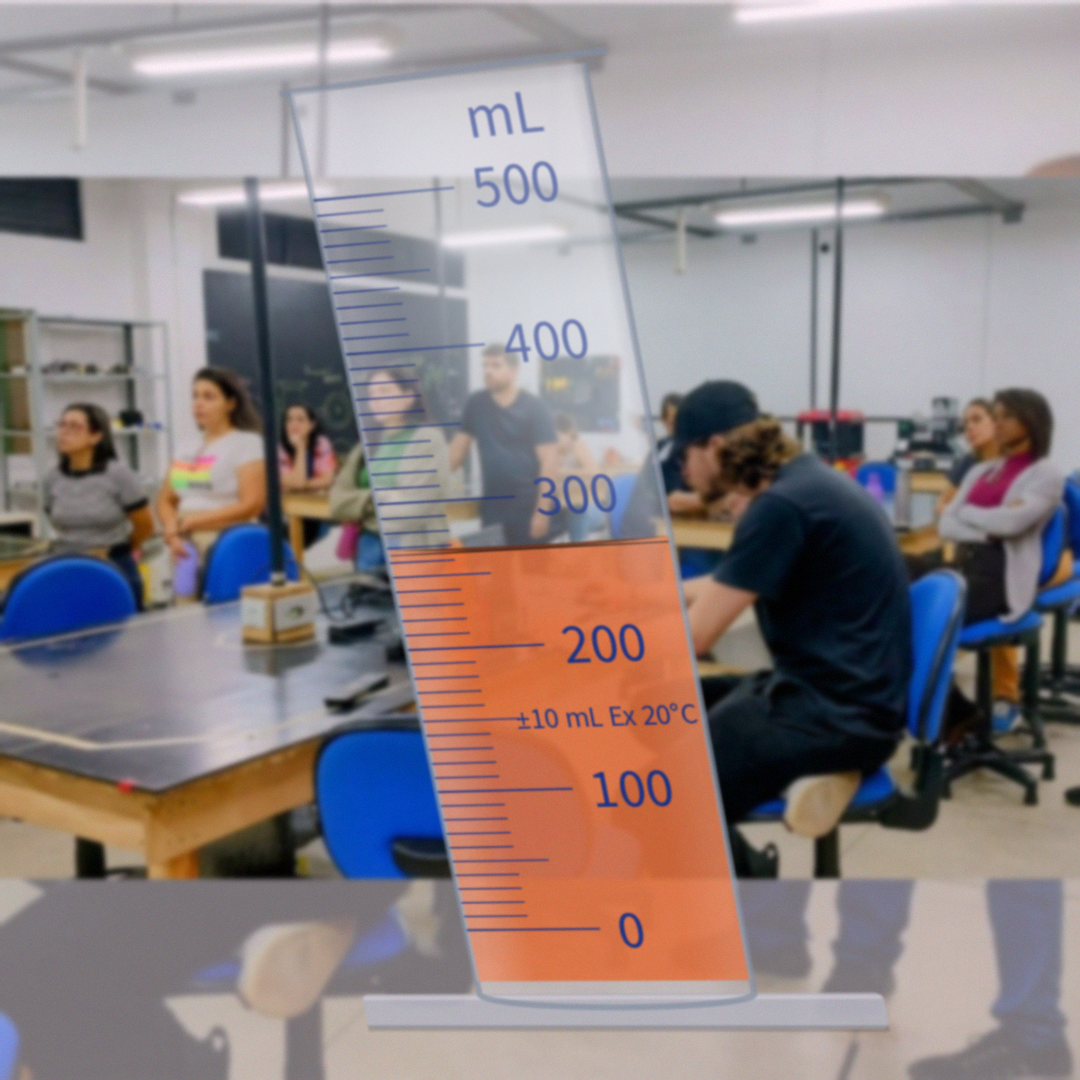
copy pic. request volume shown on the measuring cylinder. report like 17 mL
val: 265 mL
